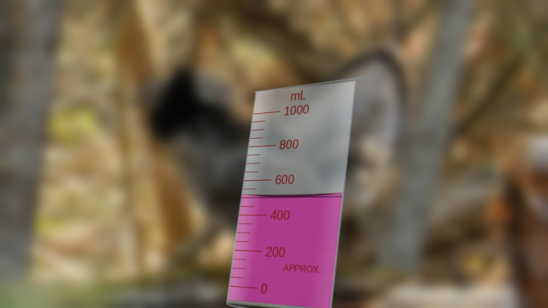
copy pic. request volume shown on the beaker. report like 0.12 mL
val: 500 mL
